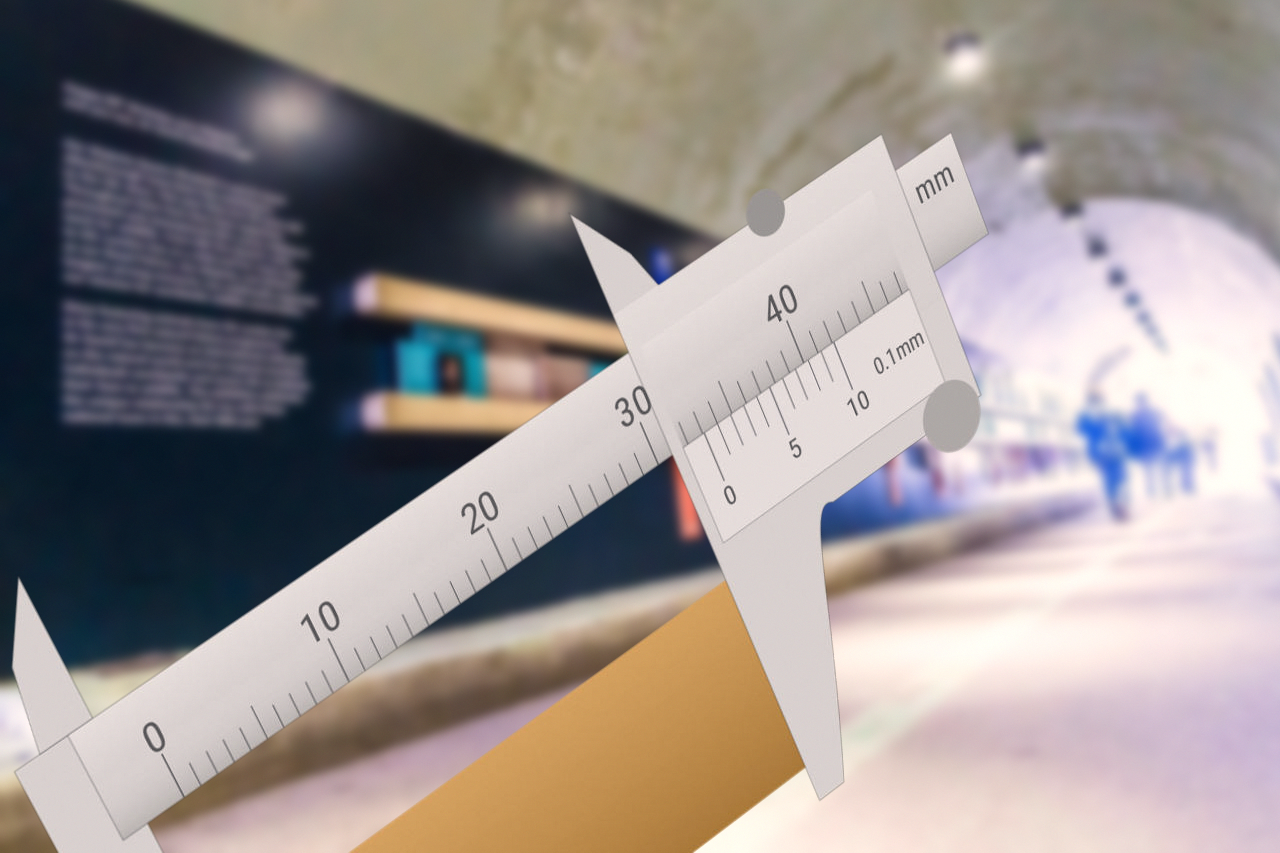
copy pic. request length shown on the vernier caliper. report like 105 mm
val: 33.1 mm
